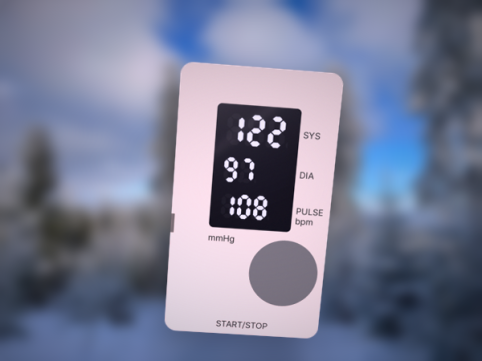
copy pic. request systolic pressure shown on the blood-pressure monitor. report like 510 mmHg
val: 122 mmHg
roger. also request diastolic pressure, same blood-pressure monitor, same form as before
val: 97 mmHg
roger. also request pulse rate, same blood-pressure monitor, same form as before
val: 108 bpm
